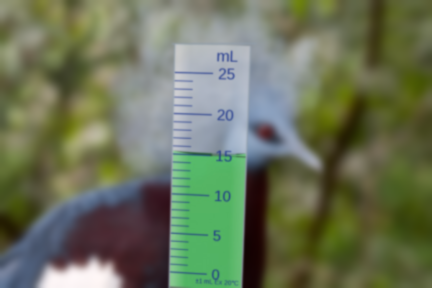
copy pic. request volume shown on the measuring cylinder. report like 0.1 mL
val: 15 mL
